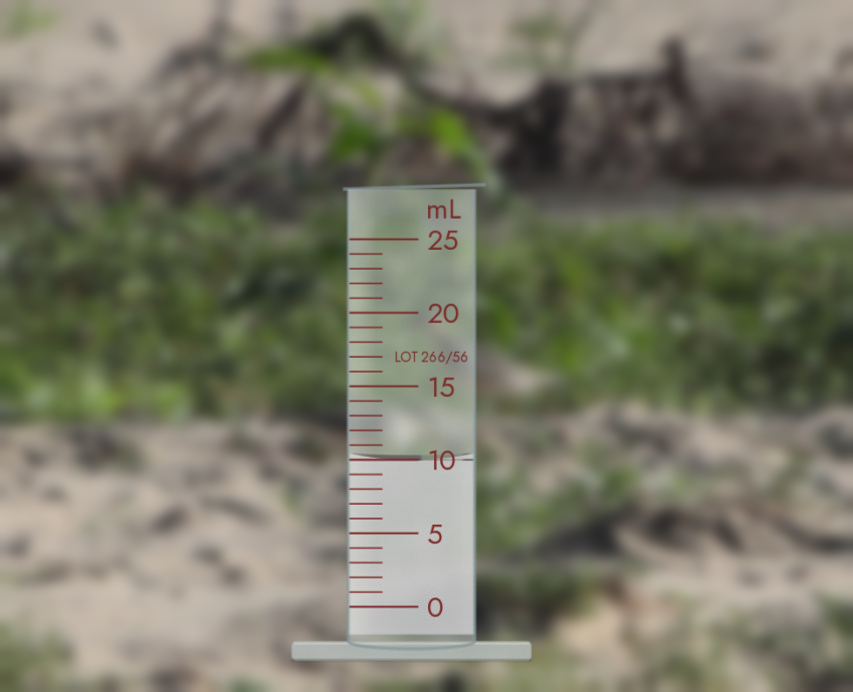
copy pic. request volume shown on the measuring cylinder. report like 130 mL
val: 10 mL
